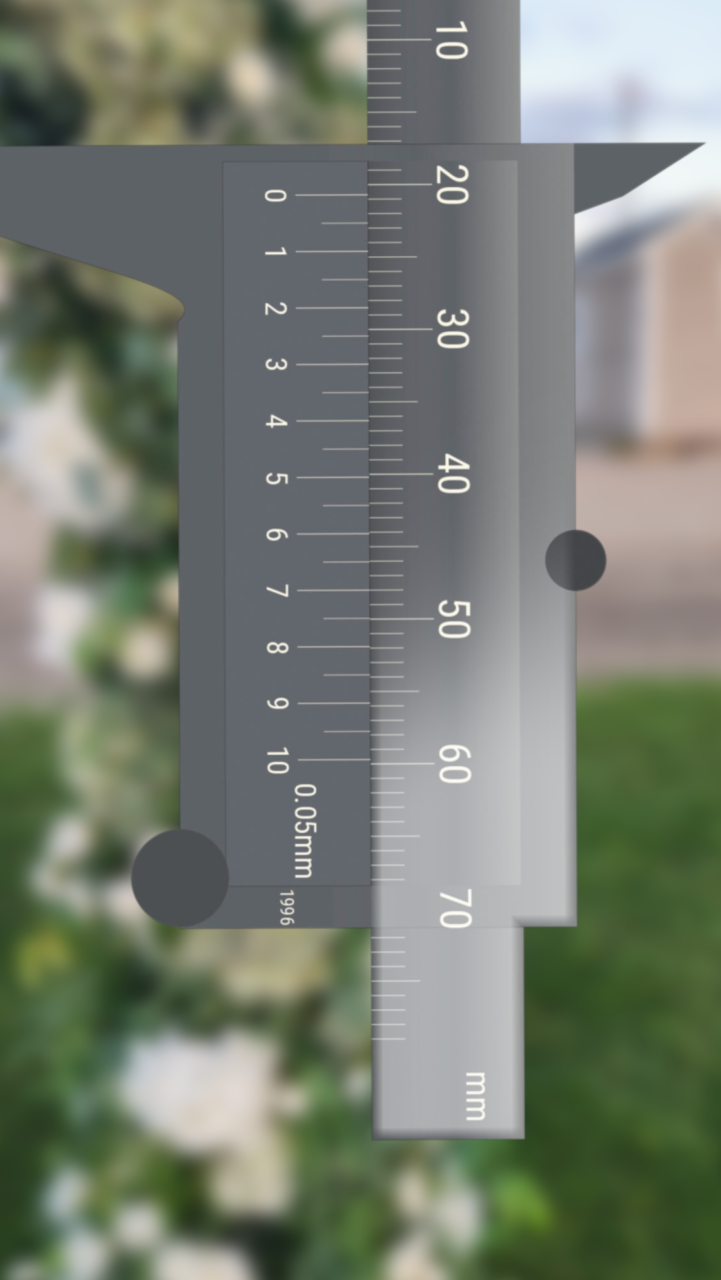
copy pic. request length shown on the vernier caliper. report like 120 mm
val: 20.7 mm
